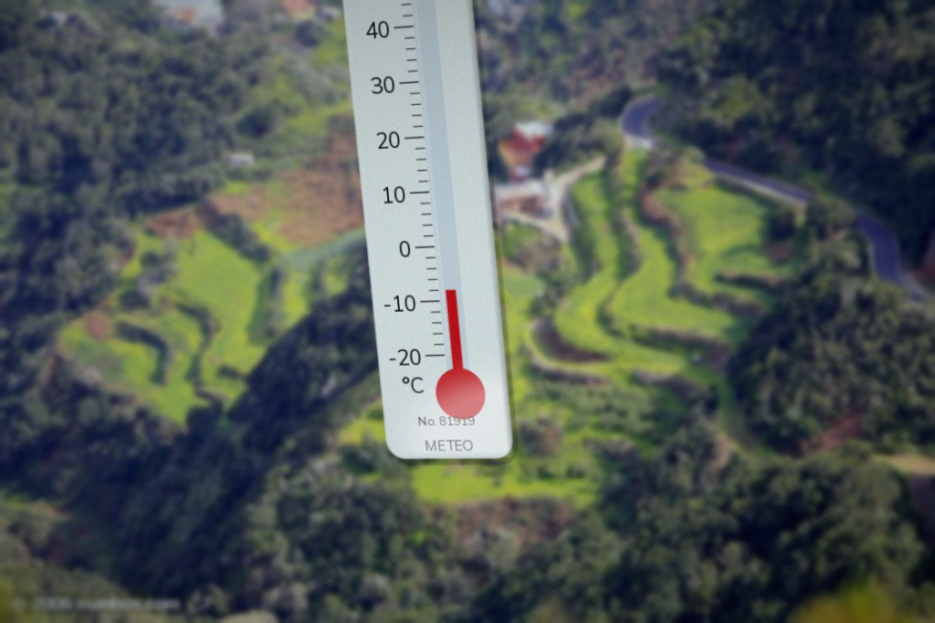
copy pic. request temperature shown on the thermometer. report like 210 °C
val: -8 °C
